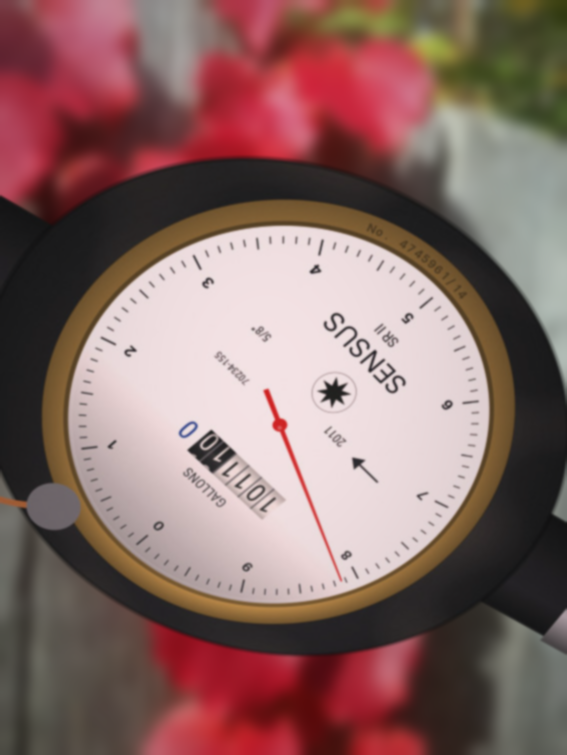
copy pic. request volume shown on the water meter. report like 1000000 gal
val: 1011098.1 gal
